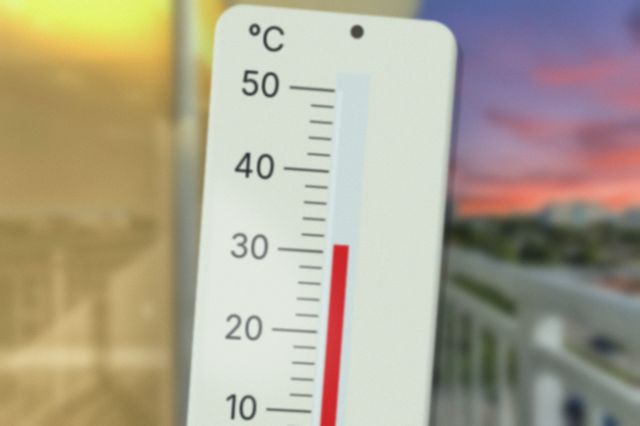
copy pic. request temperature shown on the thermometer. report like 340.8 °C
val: 31 °C
